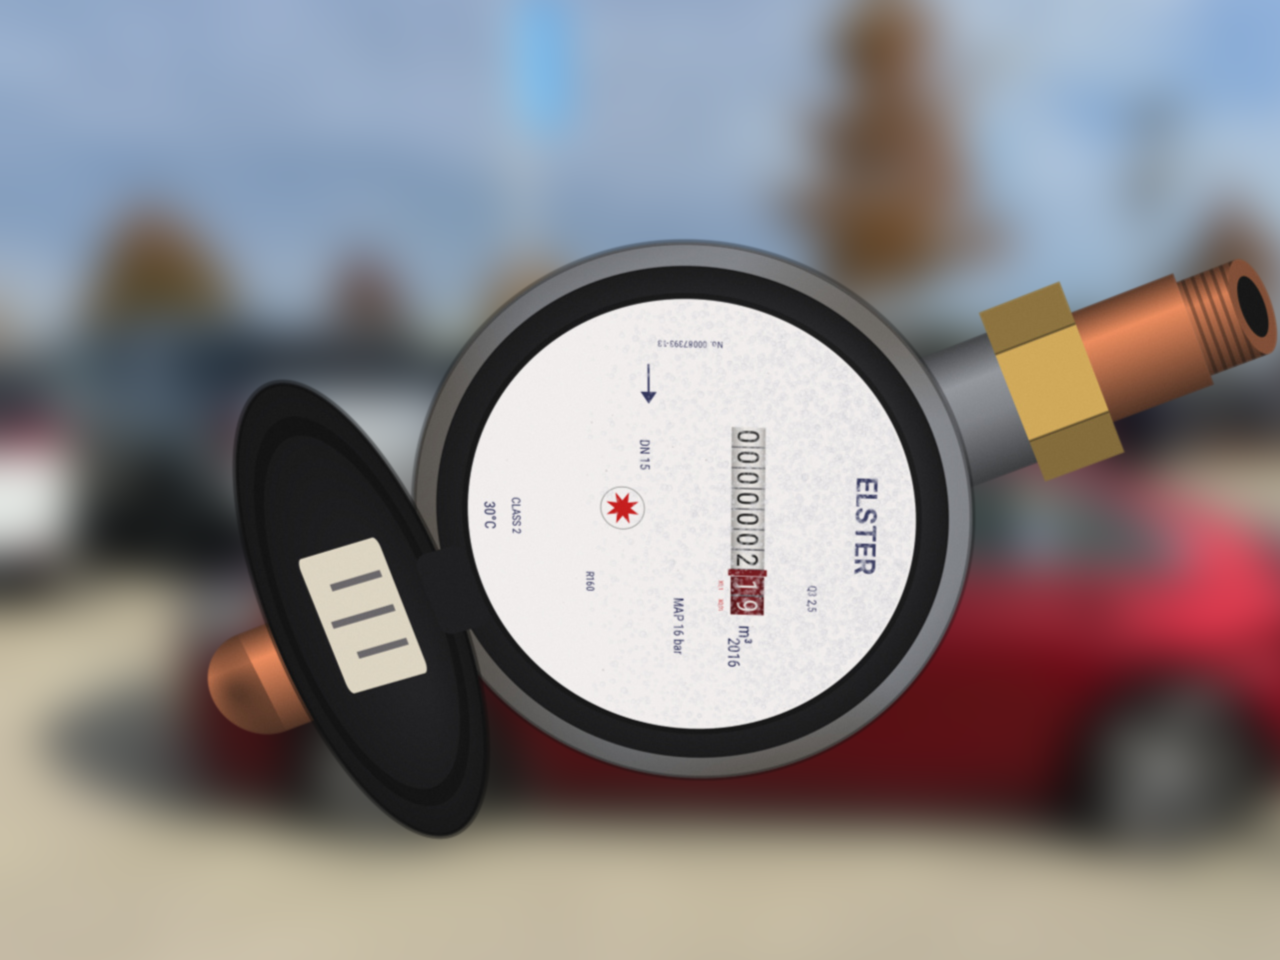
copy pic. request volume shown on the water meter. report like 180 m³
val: 2.19 m³
